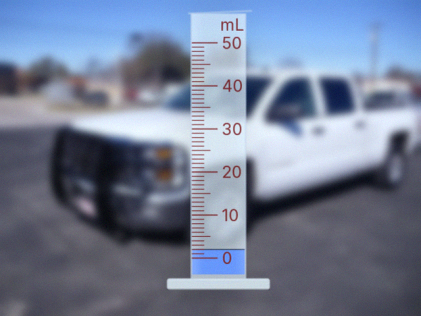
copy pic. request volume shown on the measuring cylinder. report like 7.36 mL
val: 2 mL
